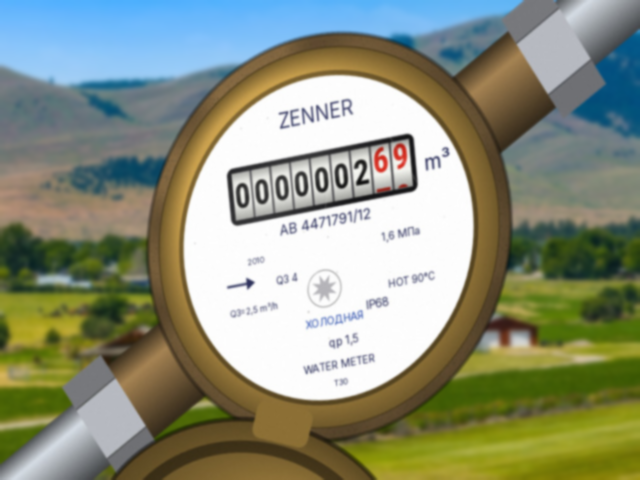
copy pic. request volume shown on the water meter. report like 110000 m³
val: 2.69 m³
